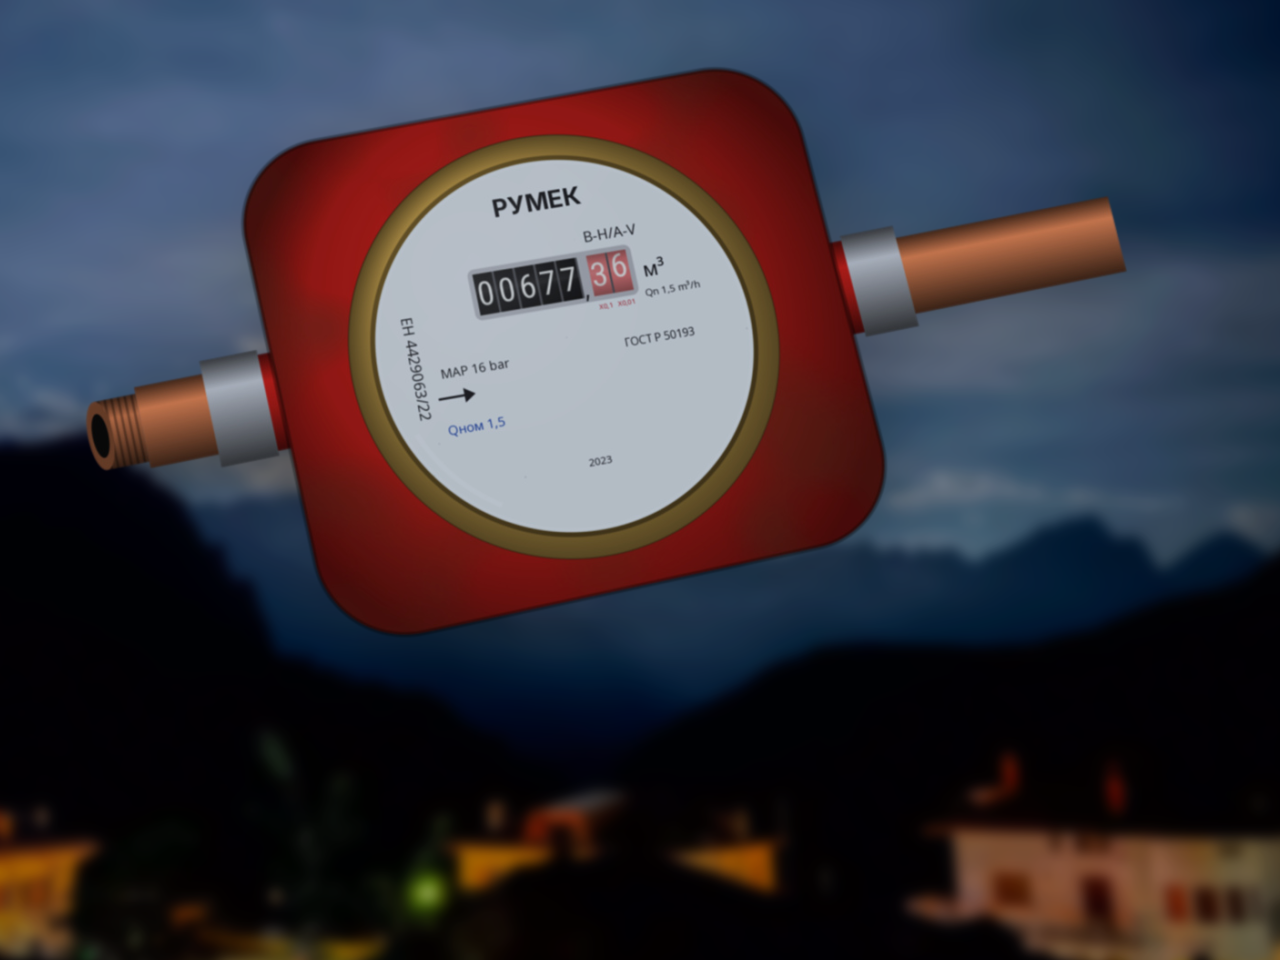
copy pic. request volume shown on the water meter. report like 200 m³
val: 677.36 m³
